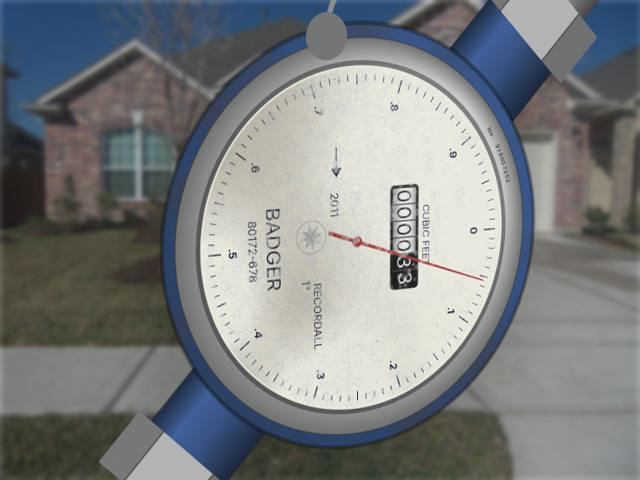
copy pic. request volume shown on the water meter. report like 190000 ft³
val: 33.05 ft³
